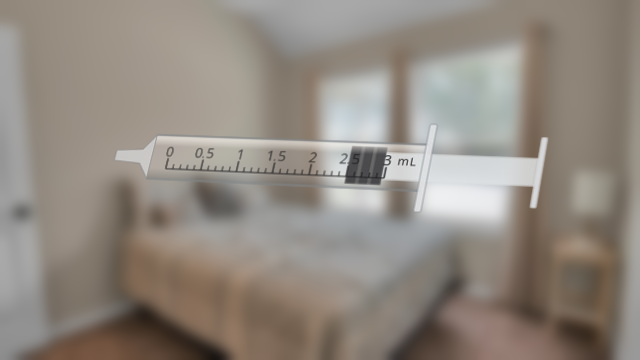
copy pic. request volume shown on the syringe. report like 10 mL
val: 2.5 mL
